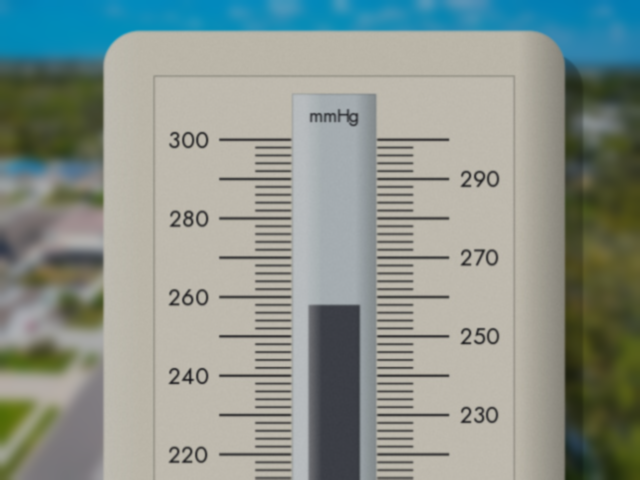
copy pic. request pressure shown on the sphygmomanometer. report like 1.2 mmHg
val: 258 mmHg
